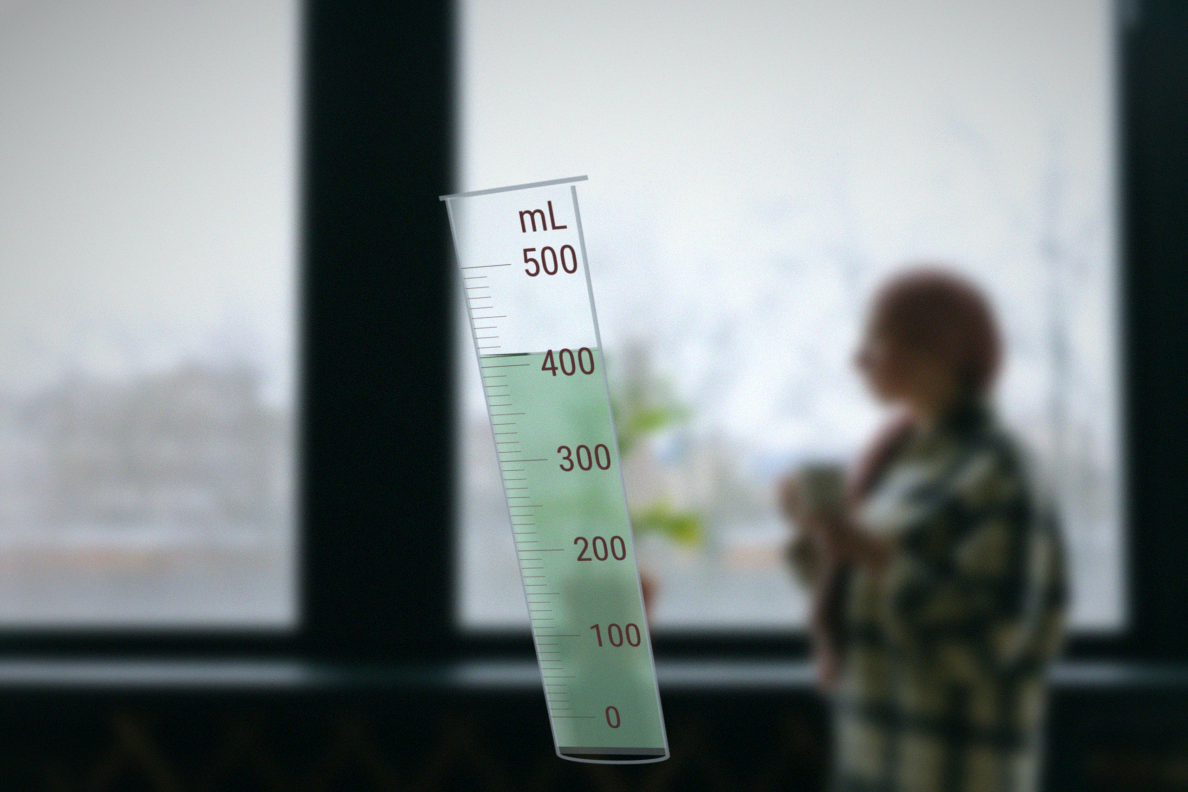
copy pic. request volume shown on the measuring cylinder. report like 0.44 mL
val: 410 mL
